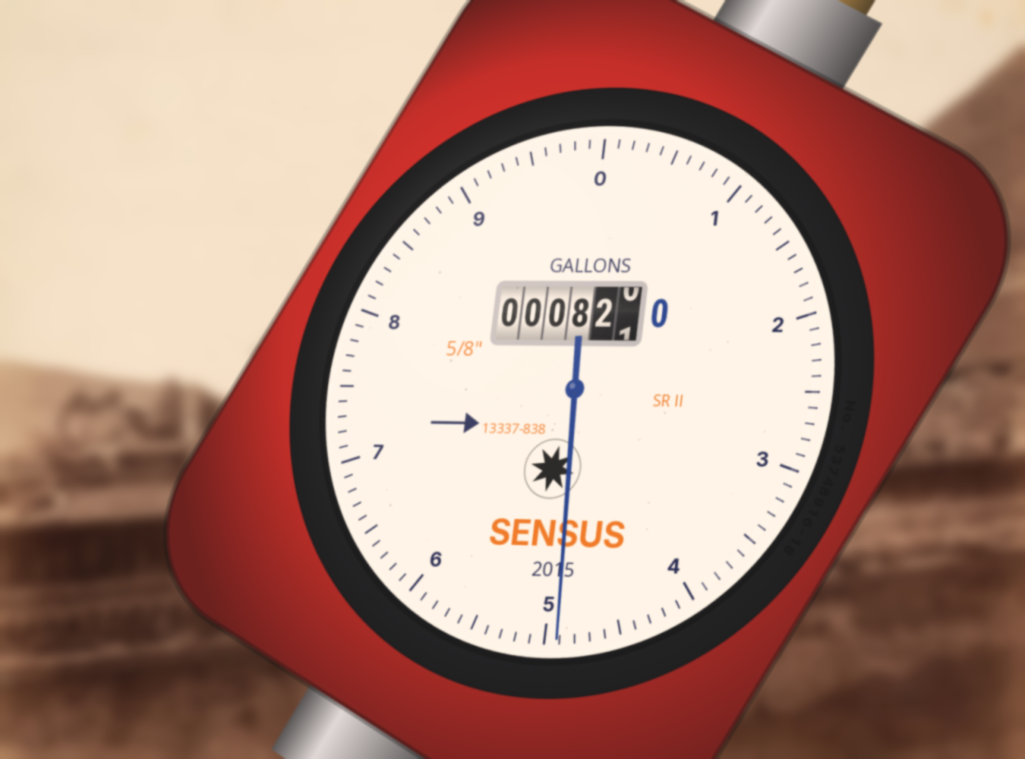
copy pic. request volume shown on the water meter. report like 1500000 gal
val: 8204.9 gal
